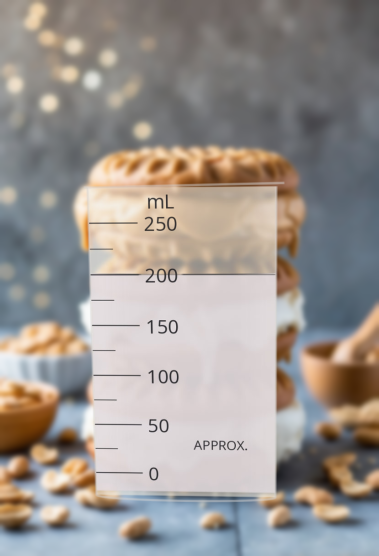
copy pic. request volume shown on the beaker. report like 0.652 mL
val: 200 mL
